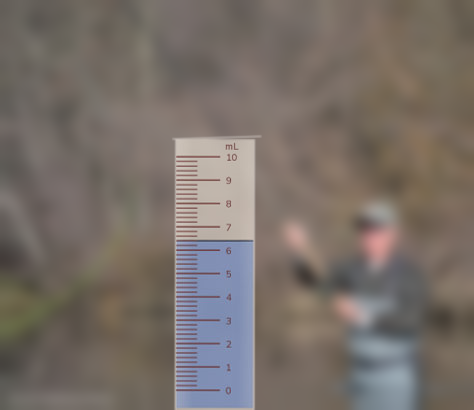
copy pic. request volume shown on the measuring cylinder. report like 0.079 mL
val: 6.4 mL
